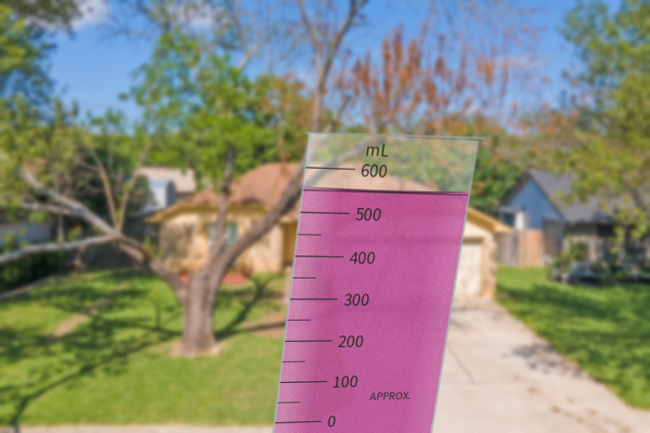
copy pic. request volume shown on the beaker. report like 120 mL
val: 550 mL
